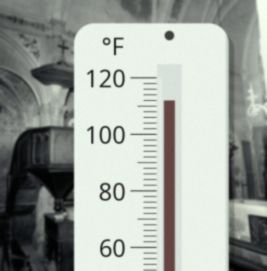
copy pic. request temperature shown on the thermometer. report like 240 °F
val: 112 °F
